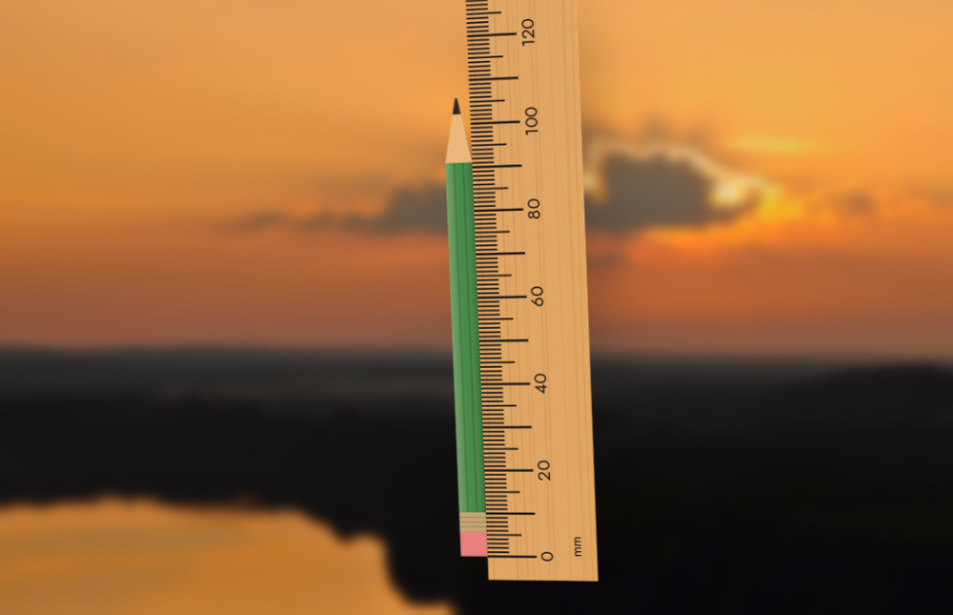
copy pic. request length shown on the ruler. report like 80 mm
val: 106 mm
